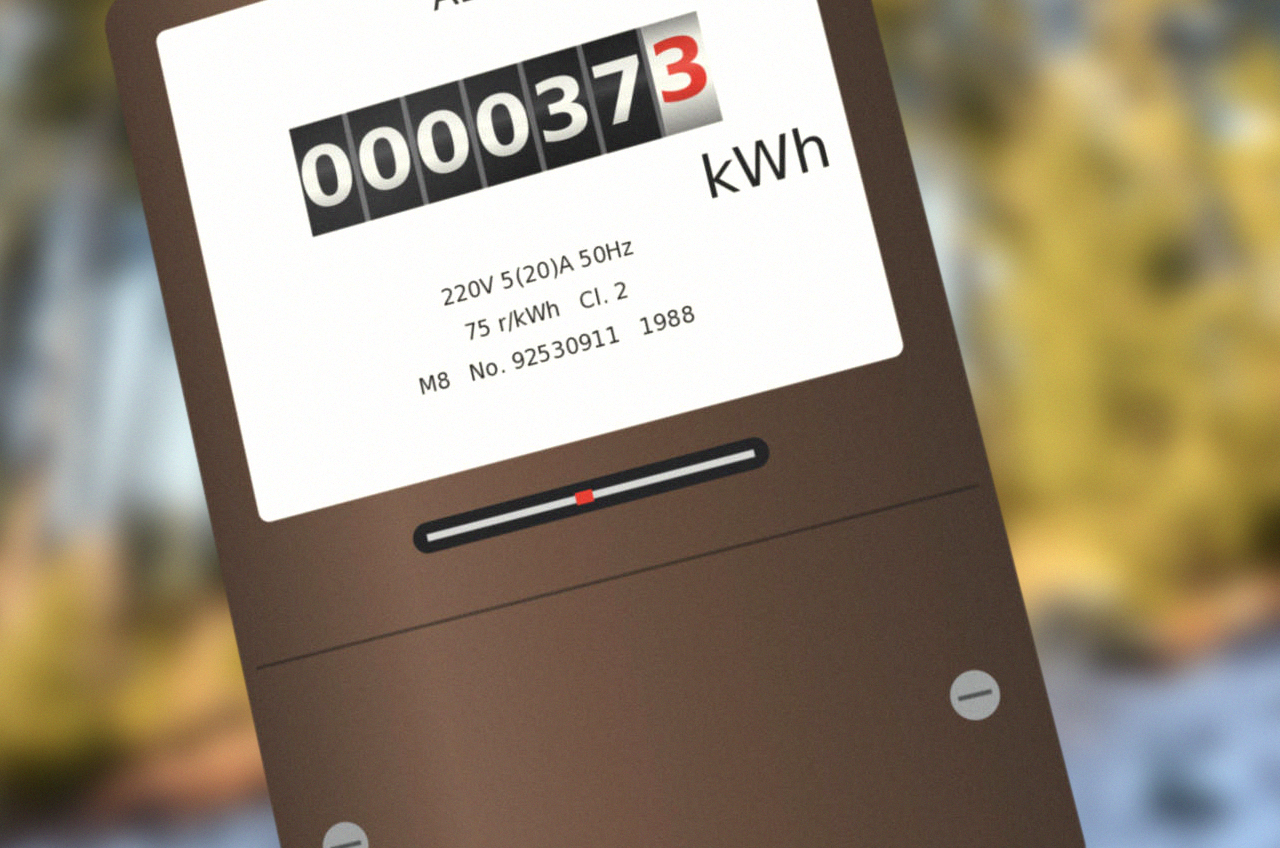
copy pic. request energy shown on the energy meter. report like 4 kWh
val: 37.3 kWh
